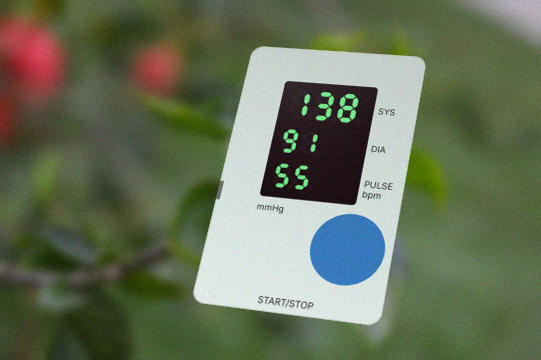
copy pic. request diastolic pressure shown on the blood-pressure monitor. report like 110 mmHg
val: 91 mmHg
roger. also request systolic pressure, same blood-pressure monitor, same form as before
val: 138 mmHg
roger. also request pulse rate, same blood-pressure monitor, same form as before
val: 55 bpm
